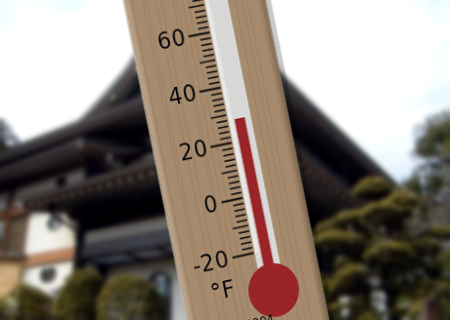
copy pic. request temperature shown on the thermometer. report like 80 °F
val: 28 °F
